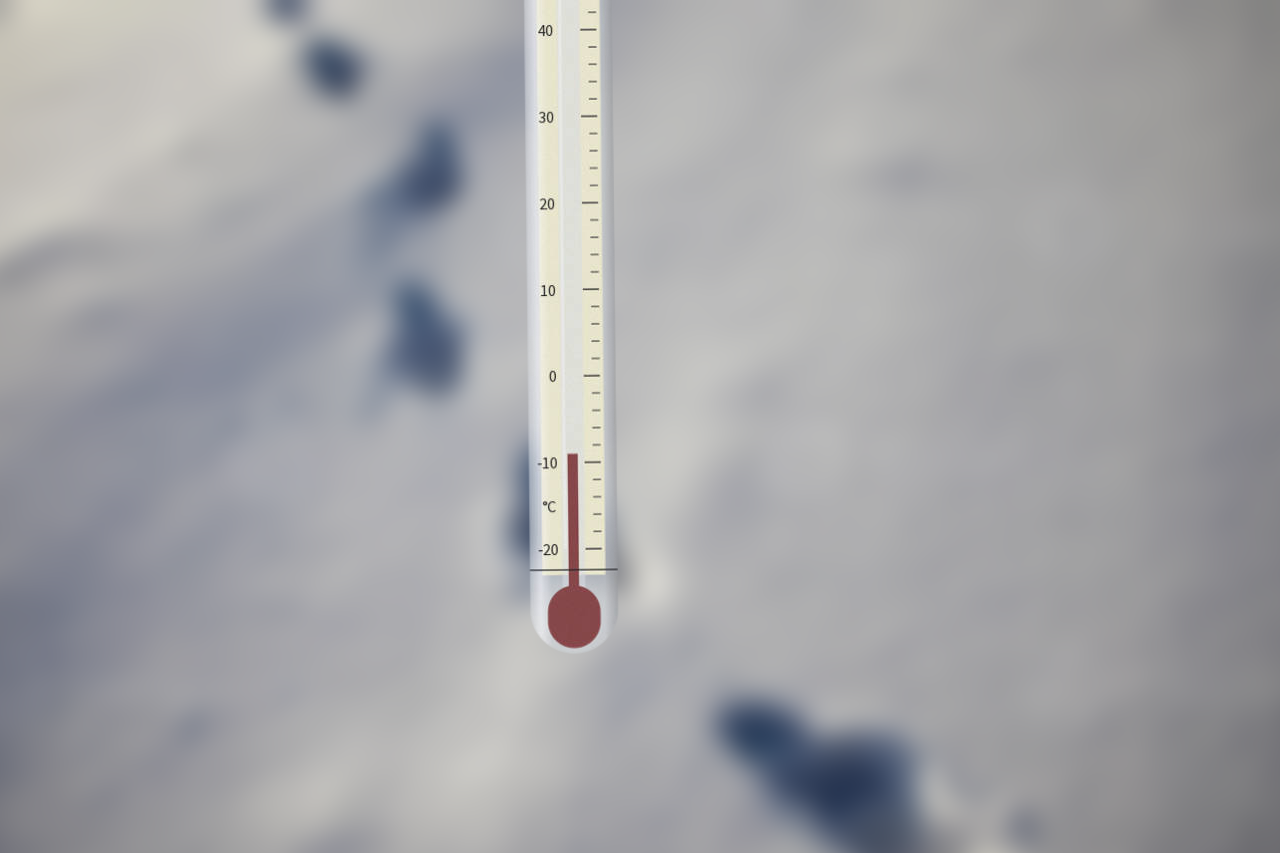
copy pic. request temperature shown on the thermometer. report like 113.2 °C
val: -9 °C
